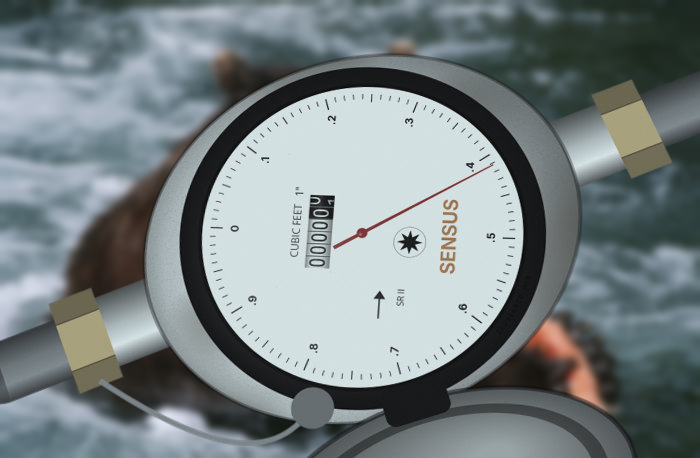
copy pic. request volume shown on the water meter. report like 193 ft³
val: 0.41 ft³
